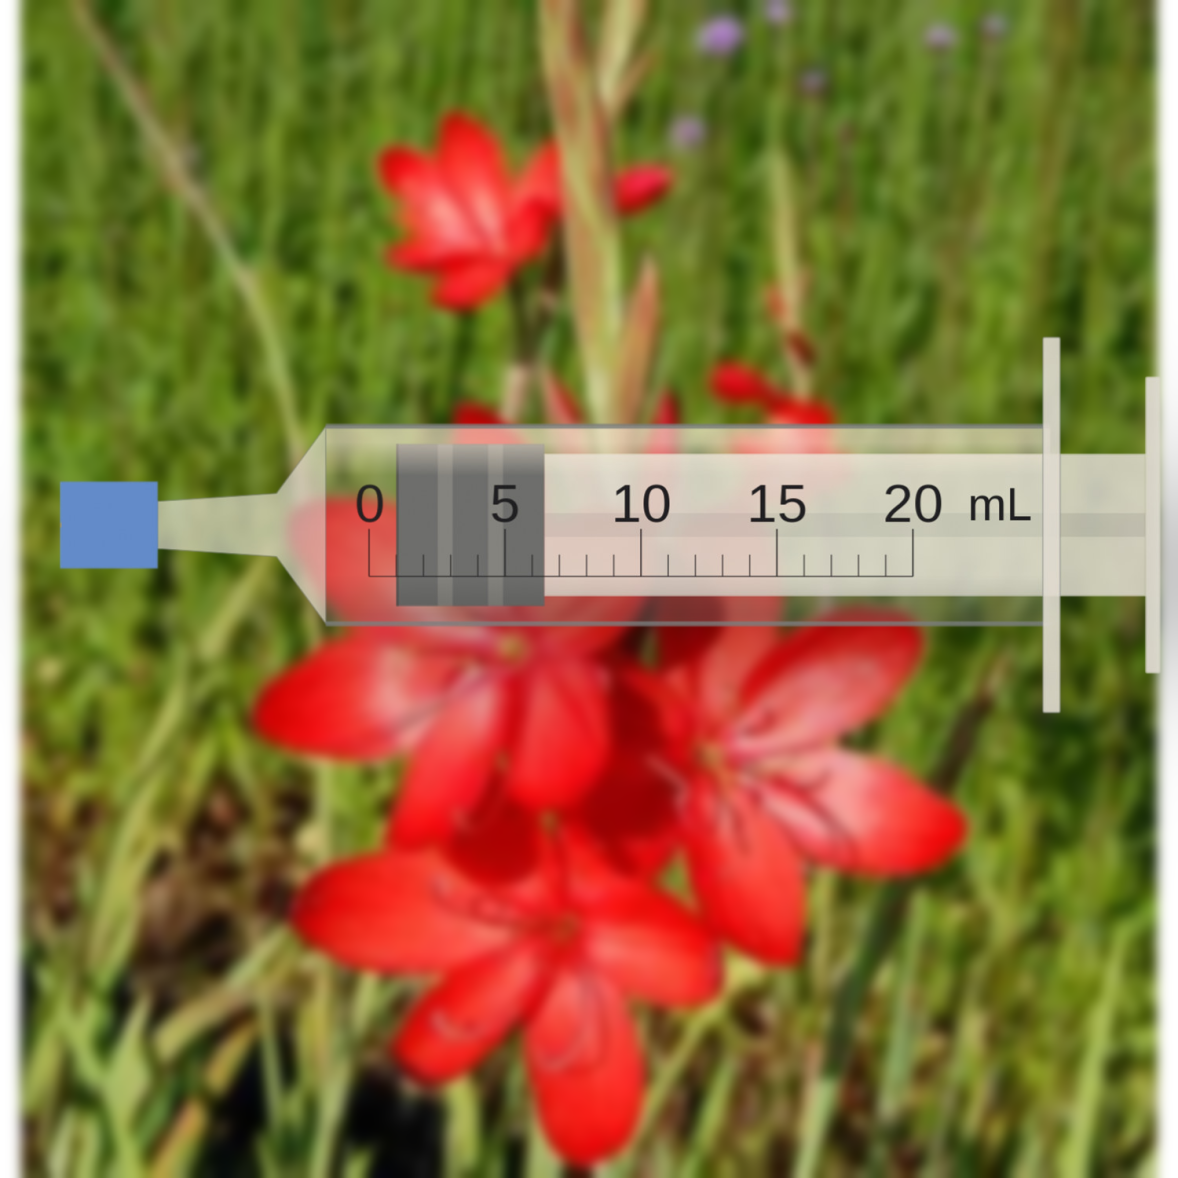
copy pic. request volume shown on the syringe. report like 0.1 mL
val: 1 mL
